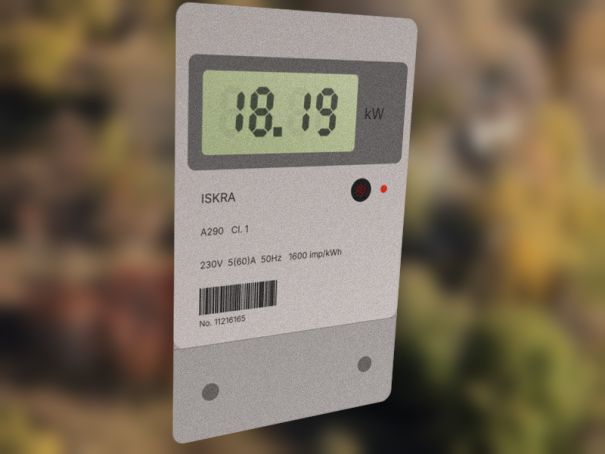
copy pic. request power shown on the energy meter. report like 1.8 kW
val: 18.19 kW
